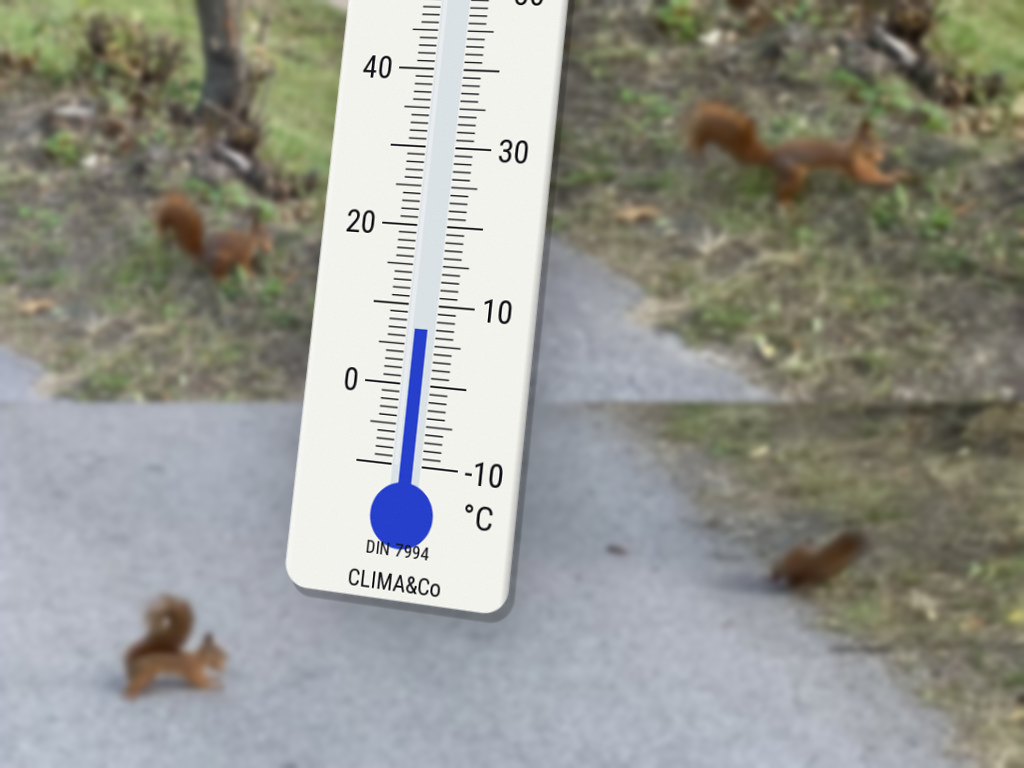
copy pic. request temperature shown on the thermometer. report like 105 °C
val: 7 °C
